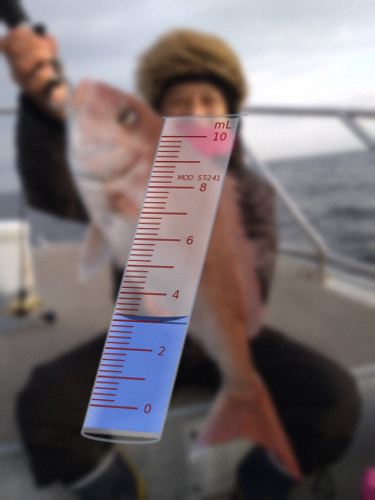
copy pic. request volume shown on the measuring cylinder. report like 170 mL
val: 3 mL
